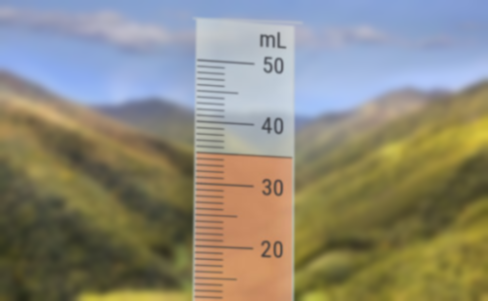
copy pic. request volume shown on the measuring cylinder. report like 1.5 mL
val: 35 mL
